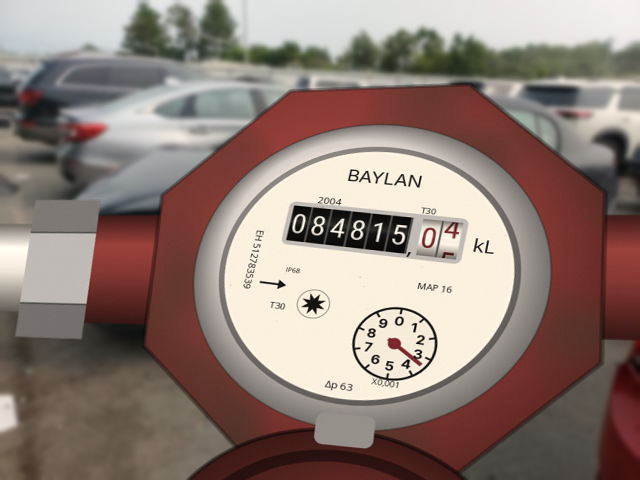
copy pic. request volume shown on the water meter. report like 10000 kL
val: 84815.043 kL
